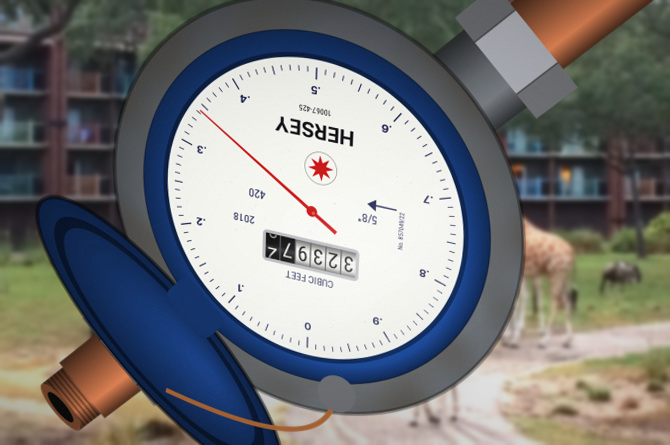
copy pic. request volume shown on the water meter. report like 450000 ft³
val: 323972.34 ft³
